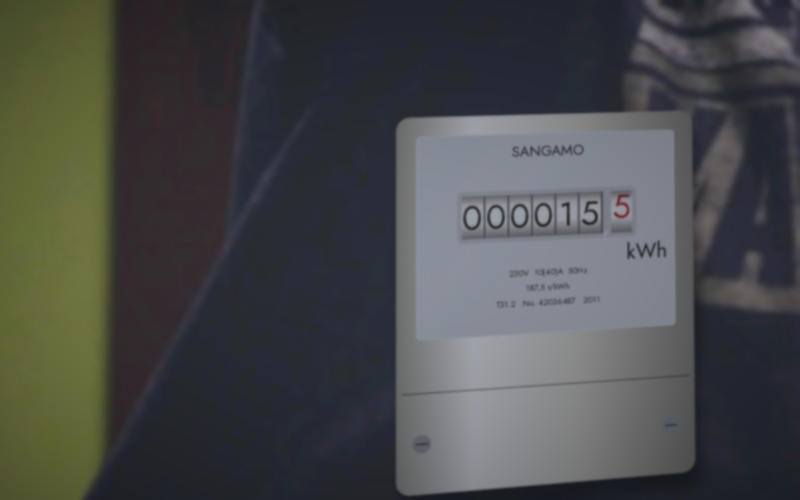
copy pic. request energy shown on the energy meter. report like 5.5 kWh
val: 15.5 kWh
